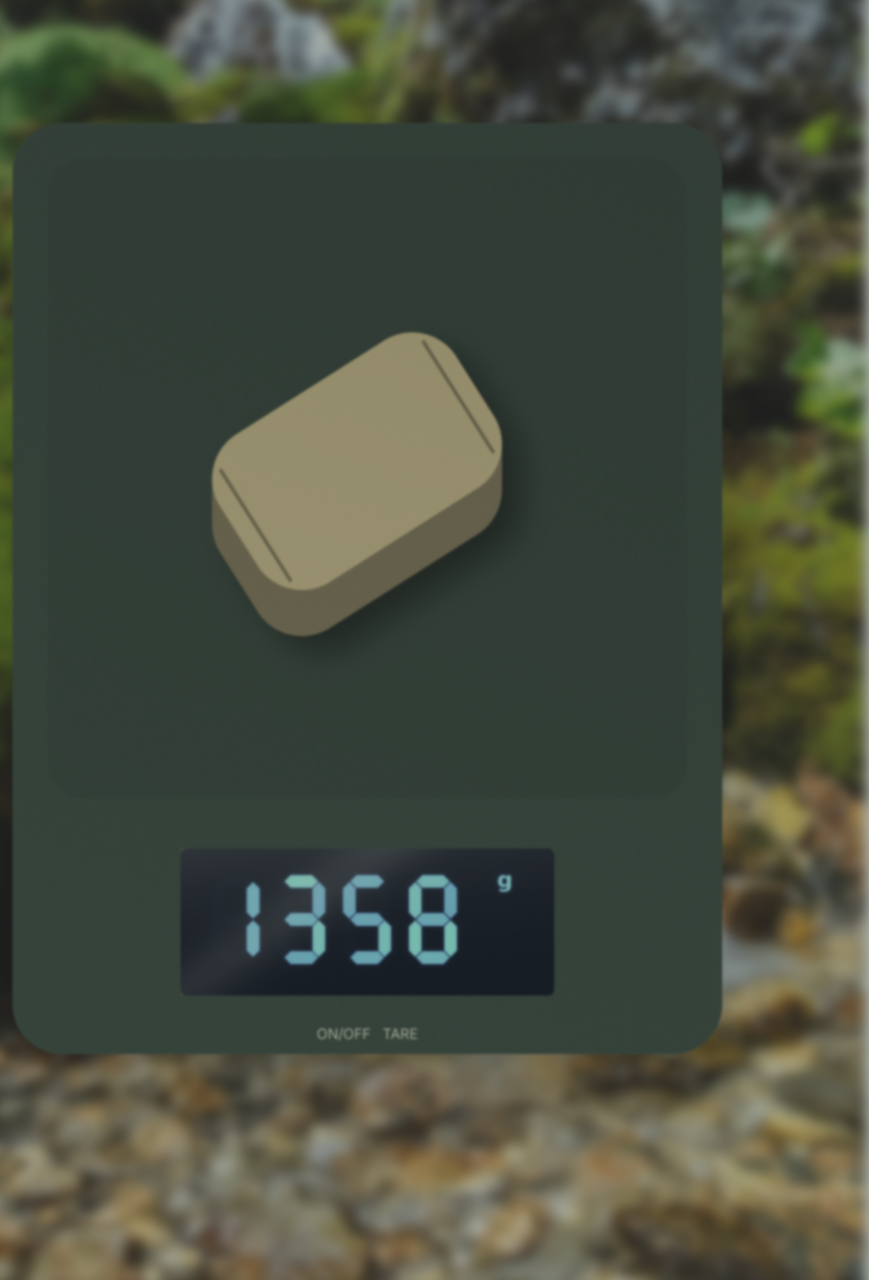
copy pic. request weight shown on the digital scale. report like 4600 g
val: 1358 g
